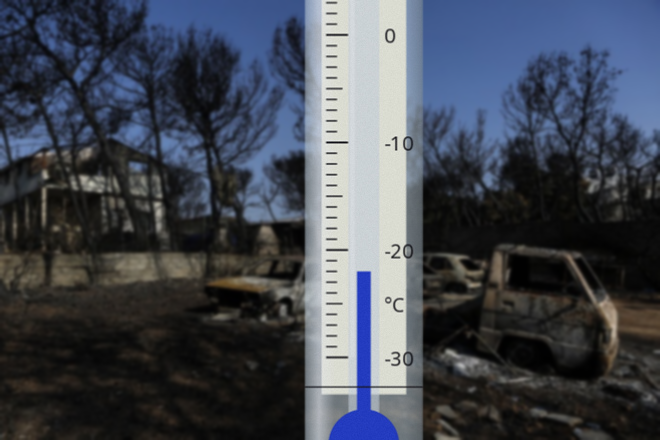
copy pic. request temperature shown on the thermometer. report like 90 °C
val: -22 °C
